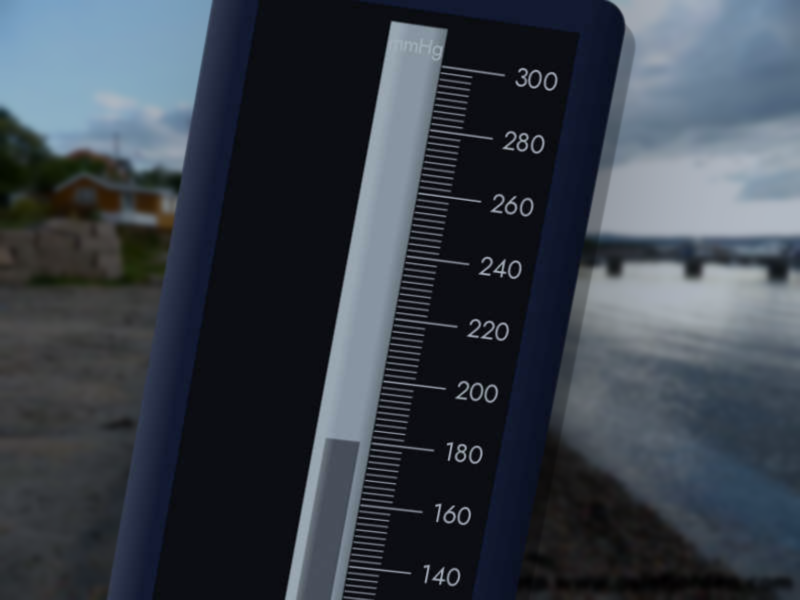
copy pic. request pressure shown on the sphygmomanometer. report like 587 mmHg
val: 180 mmHg
